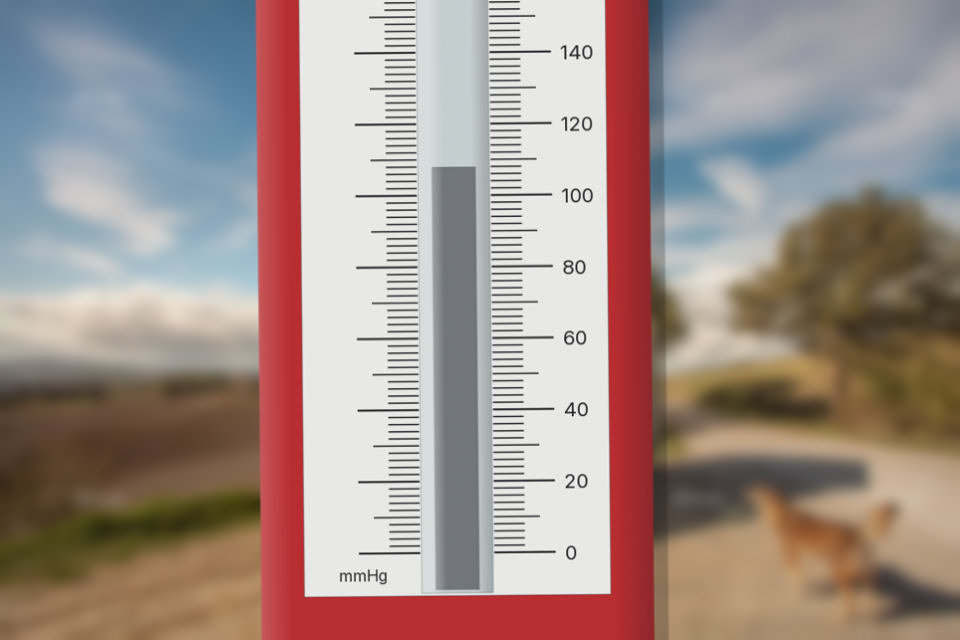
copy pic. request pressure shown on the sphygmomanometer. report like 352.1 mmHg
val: 108 mmHg
